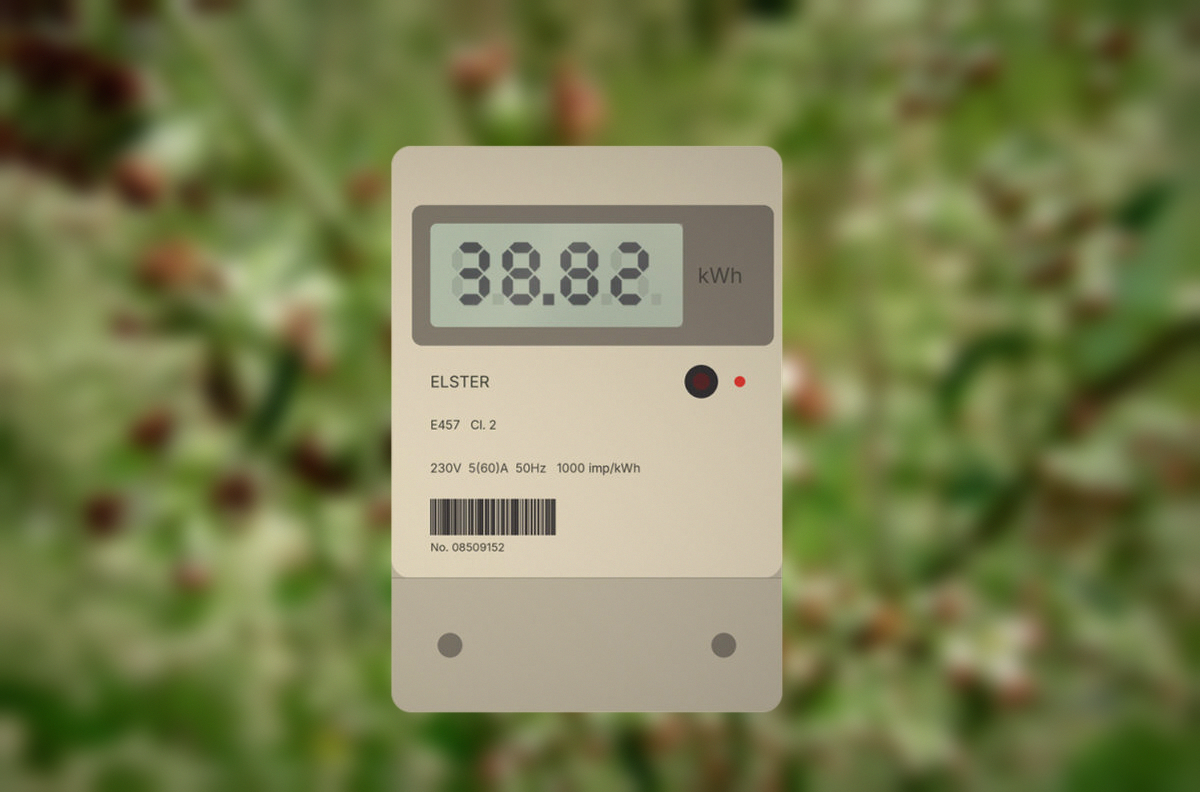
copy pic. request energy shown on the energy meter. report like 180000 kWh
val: 38.82 kWh
